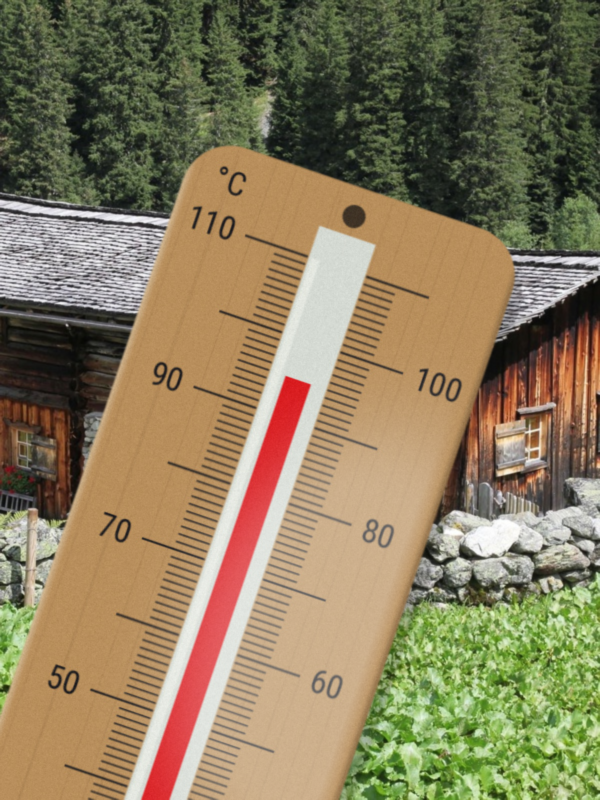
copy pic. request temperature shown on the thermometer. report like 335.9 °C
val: 95 °C
